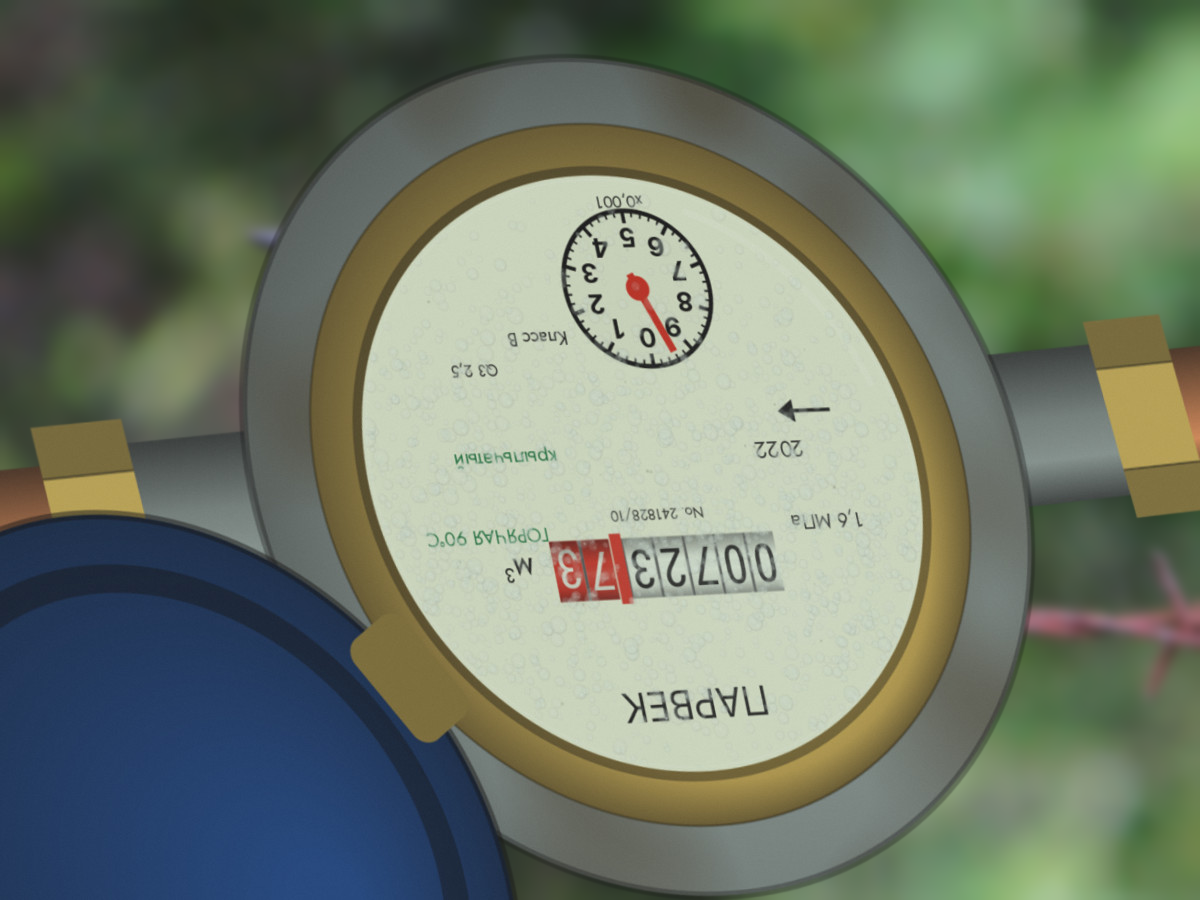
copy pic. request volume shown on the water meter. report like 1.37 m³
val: 723.729 m³
